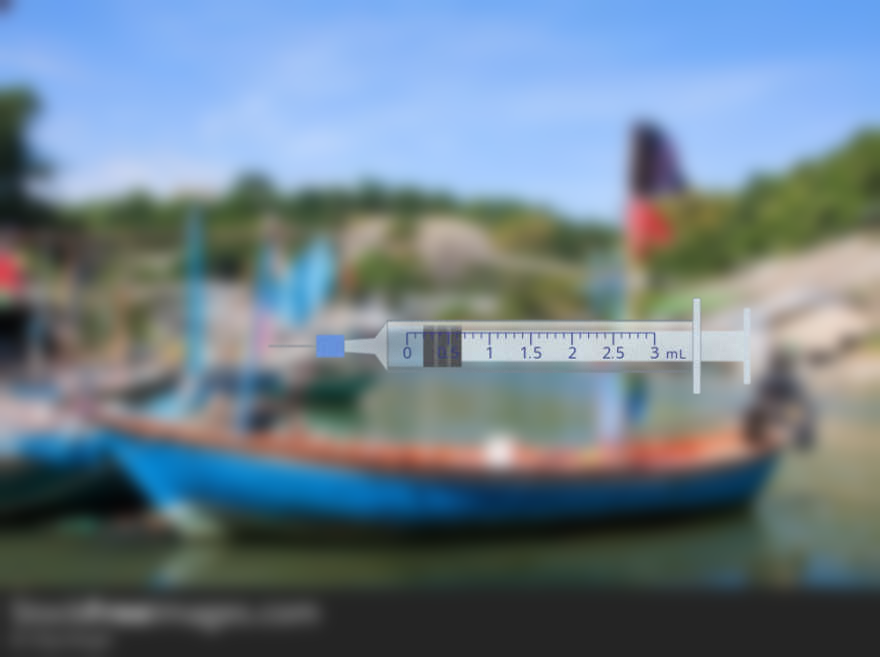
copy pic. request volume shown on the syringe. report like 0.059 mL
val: 0.2 mL
